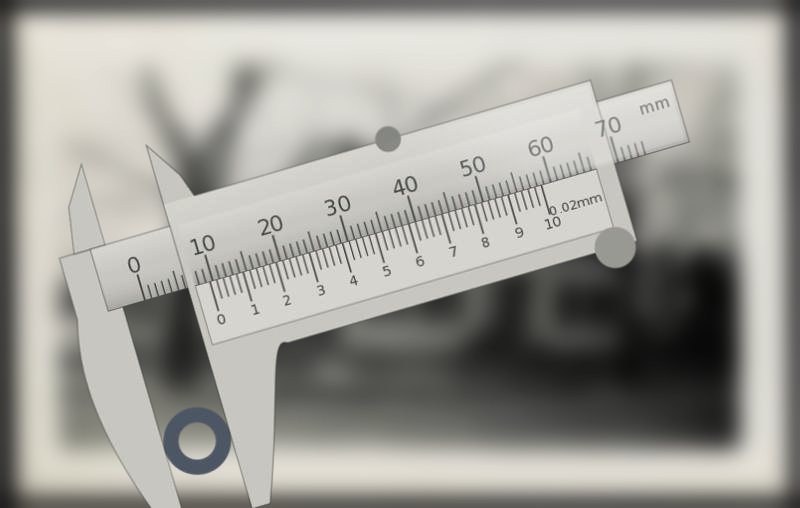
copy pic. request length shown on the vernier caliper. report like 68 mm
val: 9.6 mm
